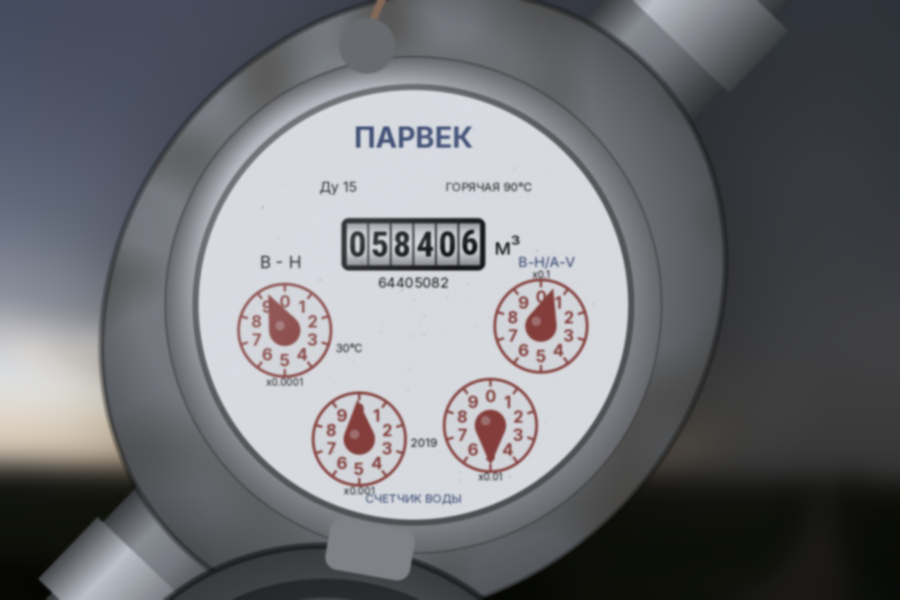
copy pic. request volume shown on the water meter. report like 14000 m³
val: 58406.0499 m³
